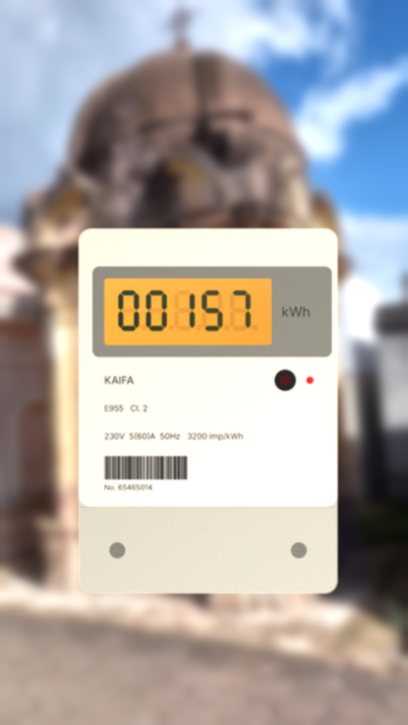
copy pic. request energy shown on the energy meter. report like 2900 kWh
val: 157 kWh
